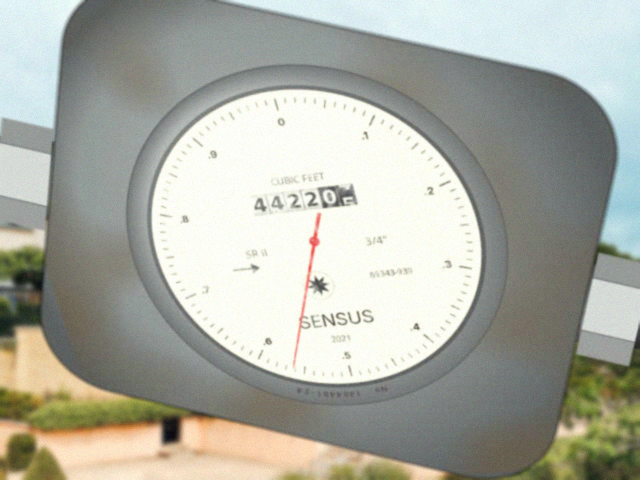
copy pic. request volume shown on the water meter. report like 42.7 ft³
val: 442204.56 ft³
